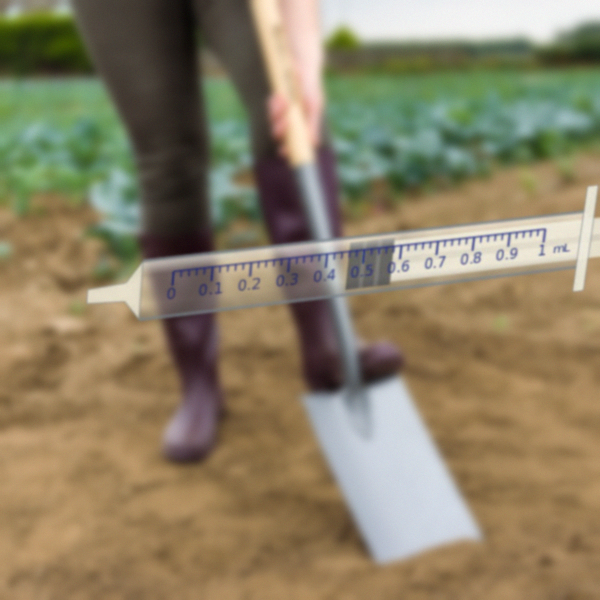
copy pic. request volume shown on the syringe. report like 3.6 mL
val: 0.46 mL
